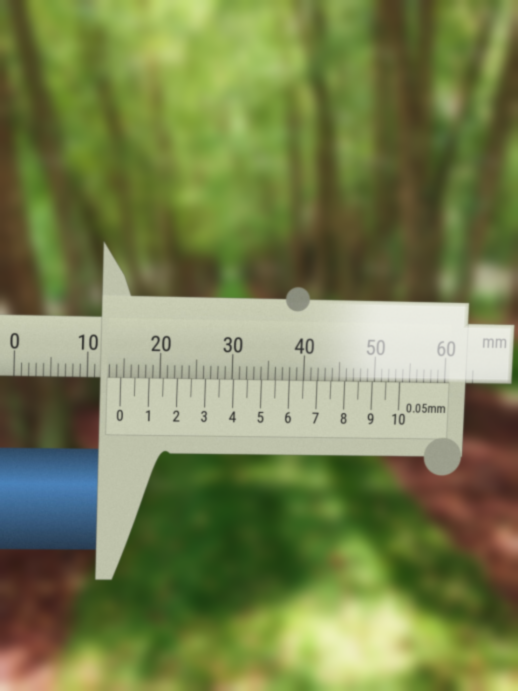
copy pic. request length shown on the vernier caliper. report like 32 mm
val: 14.6 mm
